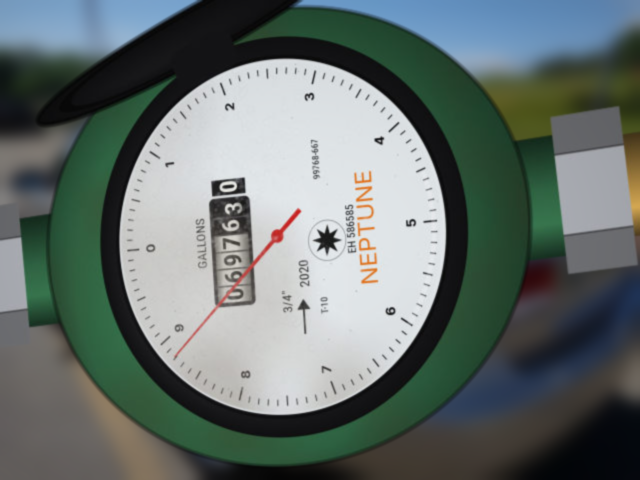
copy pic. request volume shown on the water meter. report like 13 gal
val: 697628.8 gal
